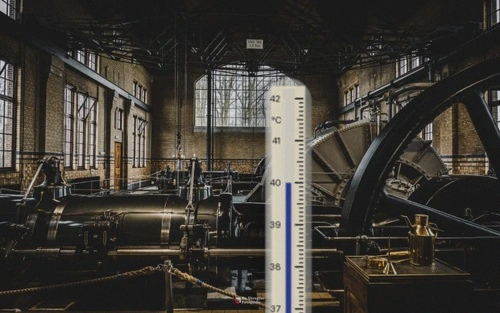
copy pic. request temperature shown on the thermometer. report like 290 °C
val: 40 °C
